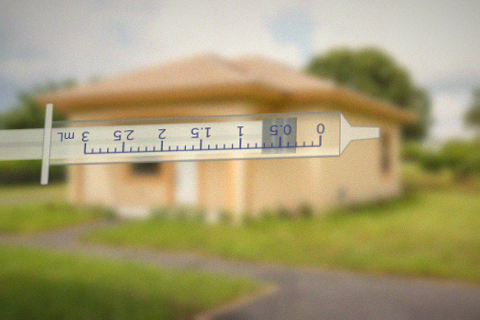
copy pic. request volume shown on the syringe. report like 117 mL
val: 0.3 mL
